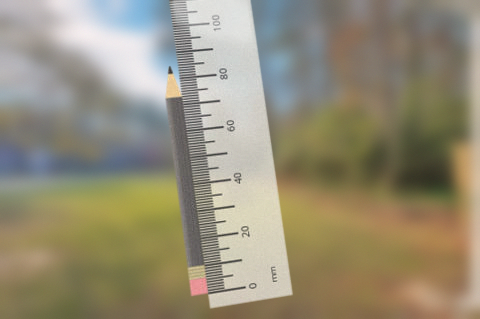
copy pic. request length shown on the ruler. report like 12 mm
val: 85 mm
